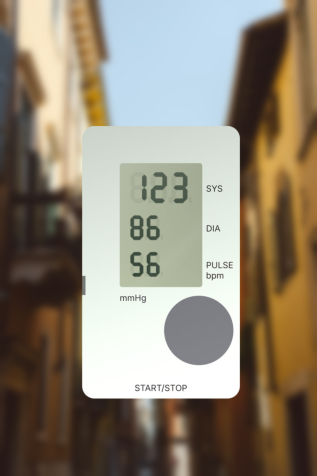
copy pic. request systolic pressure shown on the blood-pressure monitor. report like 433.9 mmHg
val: 123 mmHg
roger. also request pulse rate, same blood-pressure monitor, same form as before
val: 56 bpm
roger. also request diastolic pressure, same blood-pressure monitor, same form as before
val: 86 mmHg
